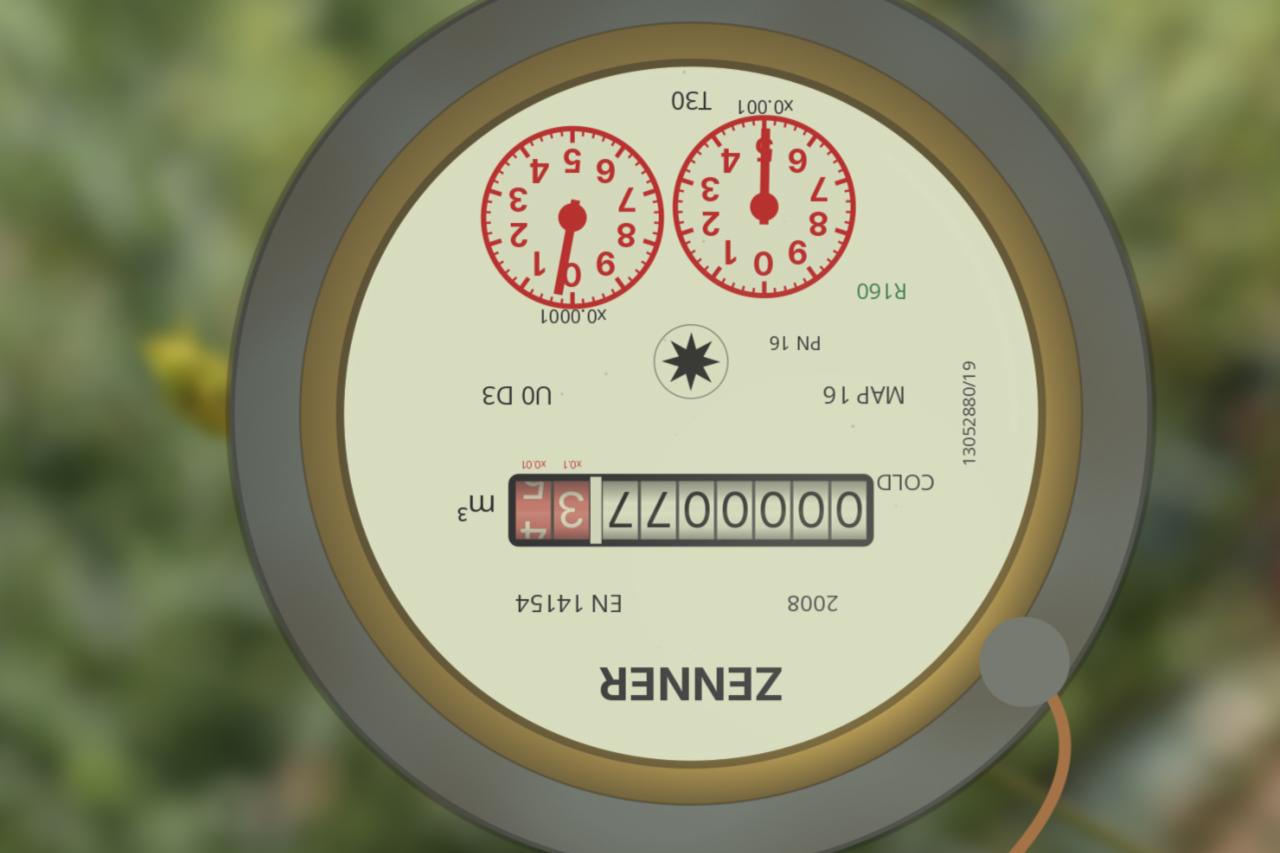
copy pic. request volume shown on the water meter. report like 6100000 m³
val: 77.3450 m³
